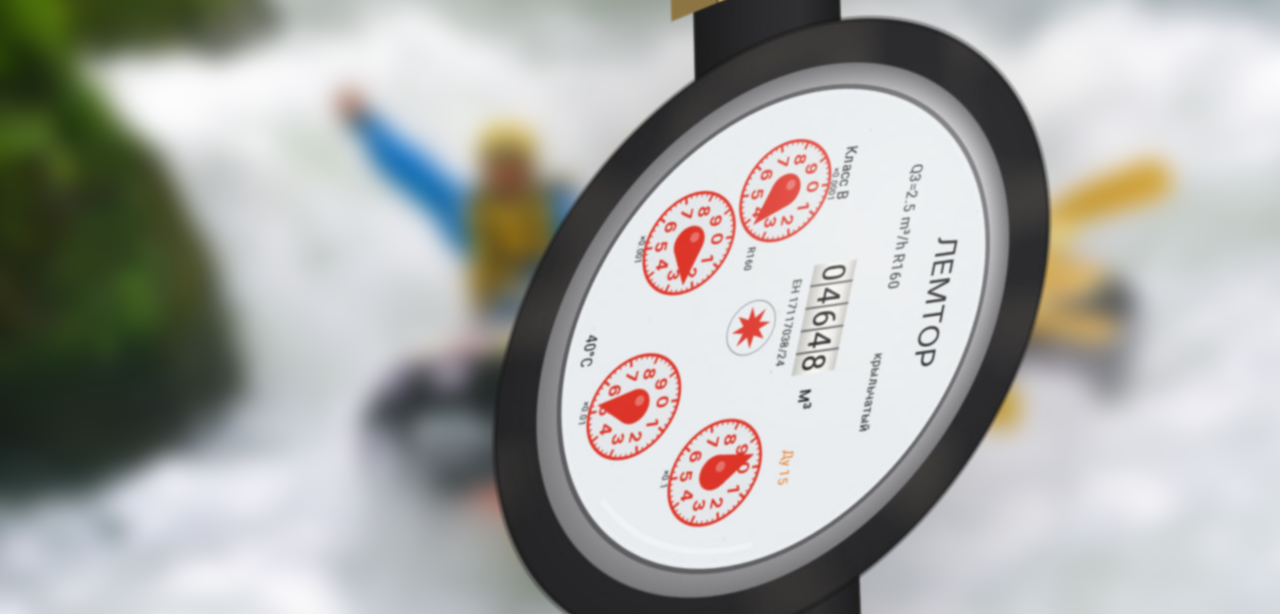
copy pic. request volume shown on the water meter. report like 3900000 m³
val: 4647.9523 m³
